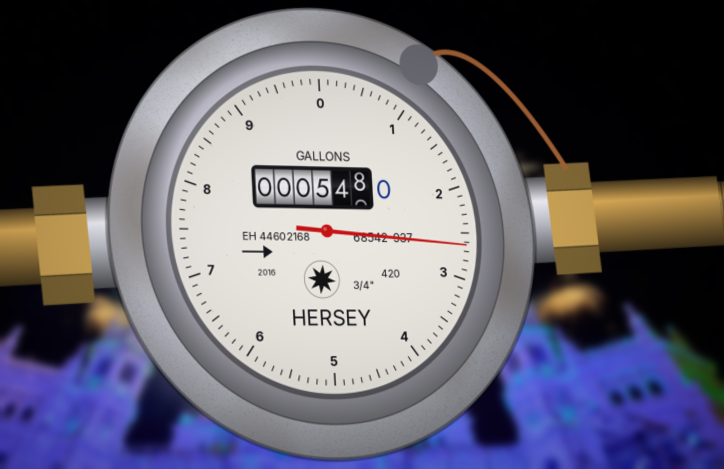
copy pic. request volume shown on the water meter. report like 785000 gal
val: 5482.6 gal
